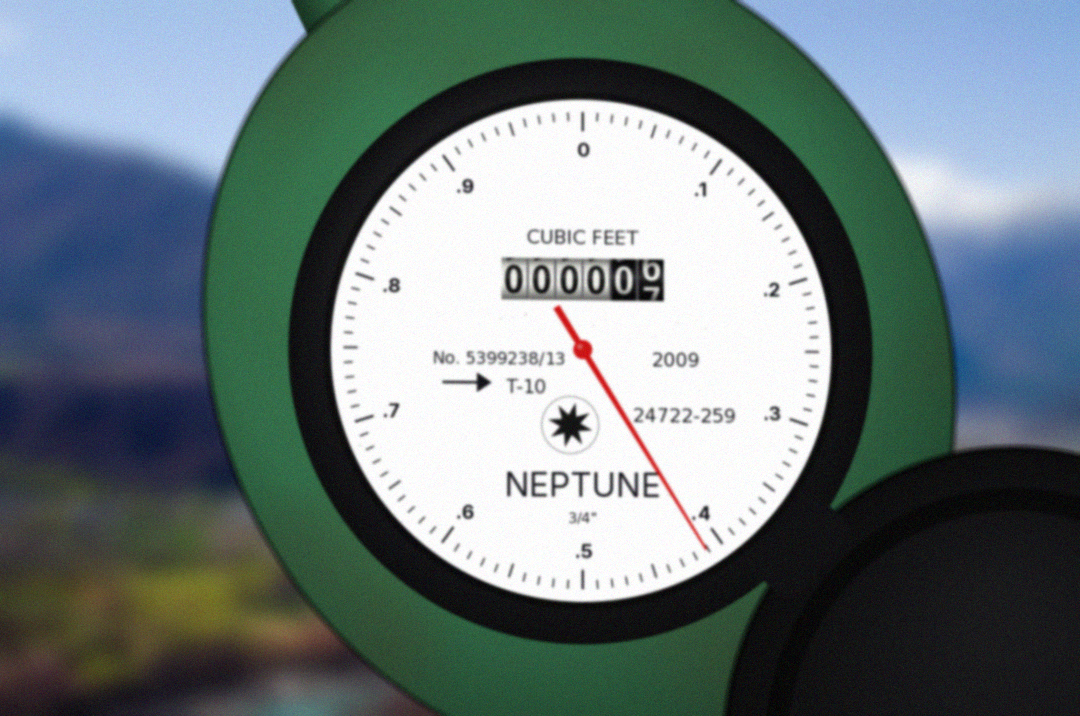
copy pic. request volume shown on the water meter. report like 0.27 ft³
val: 6.41 ft³
